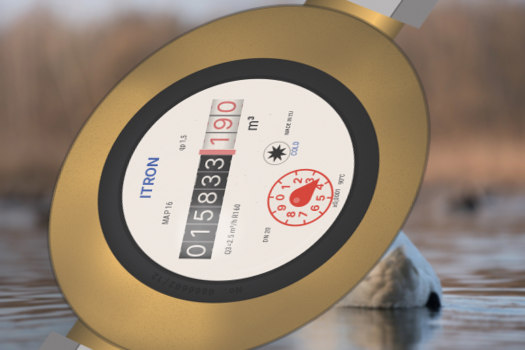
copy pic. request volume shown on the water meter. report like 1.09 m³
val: 15833.1903 m³
